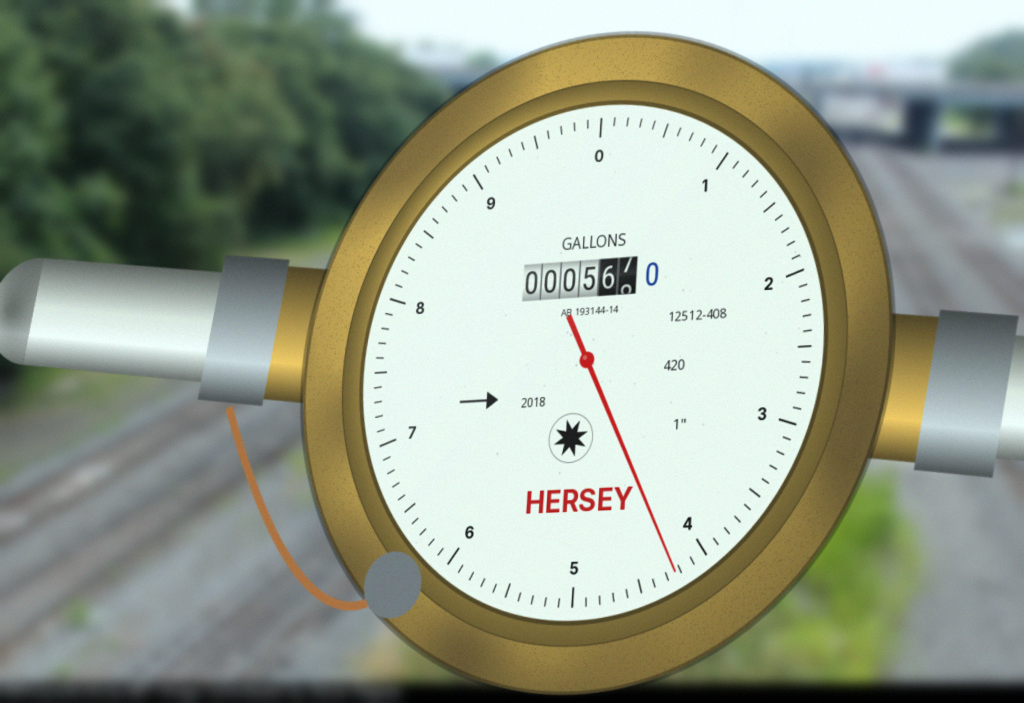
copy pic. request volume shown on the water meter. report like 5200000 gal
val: 5674.2 gal
